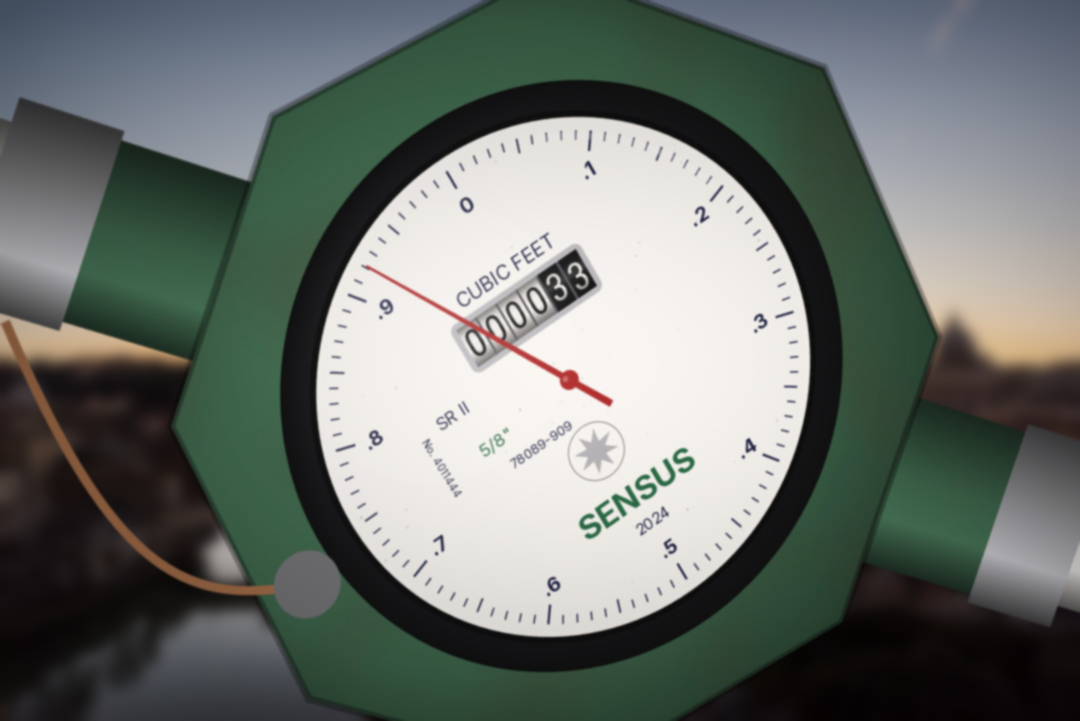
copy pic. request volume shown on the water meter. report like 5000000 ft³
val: 32.92 ft³
